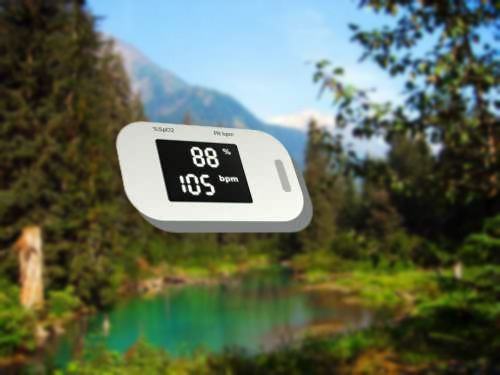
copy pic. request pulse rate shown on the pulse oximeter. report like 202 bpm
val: 105 bpm
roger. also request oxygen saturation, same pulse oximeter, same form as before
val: 88 %
